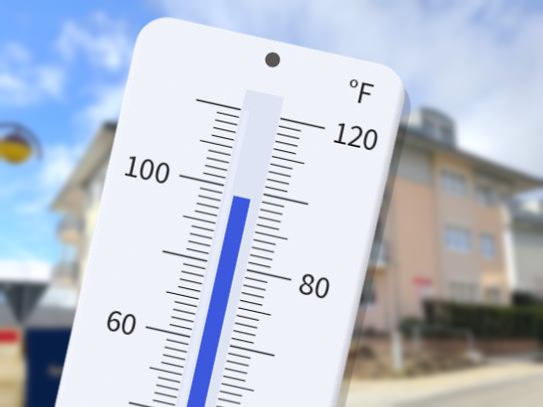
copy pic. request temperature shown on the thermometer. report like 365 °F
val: 98 °F
